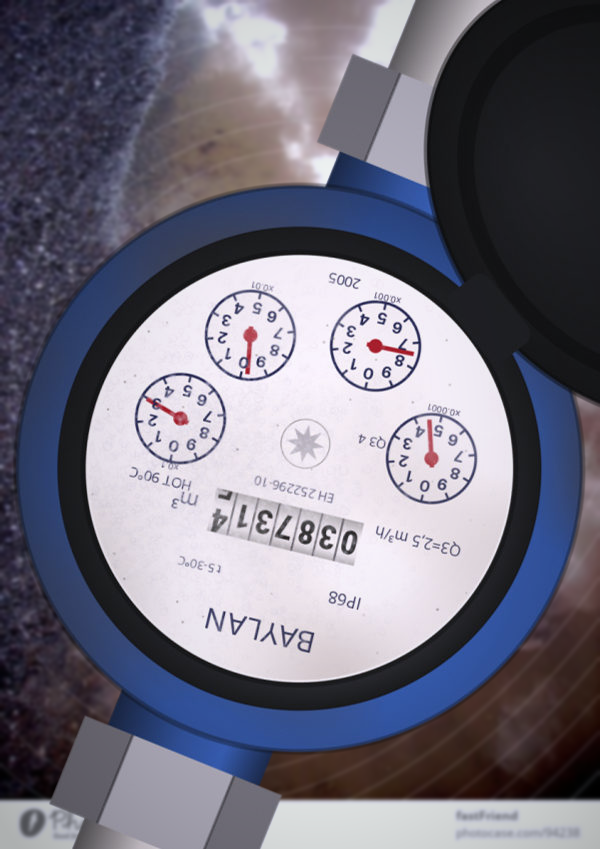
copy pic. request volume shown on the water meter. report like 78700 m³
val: 387314.2974 m³
